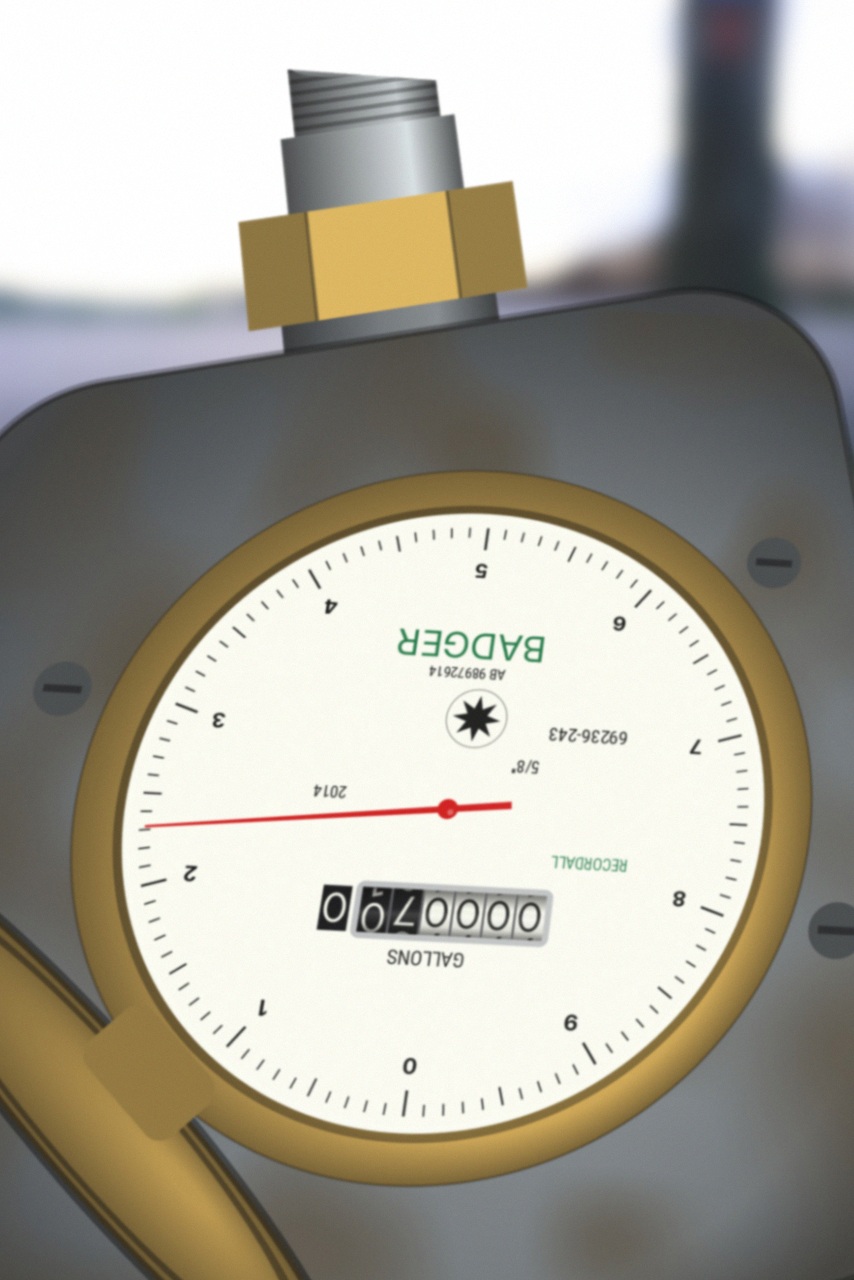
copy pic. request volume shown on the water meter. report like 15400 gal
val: 702.3 gal
